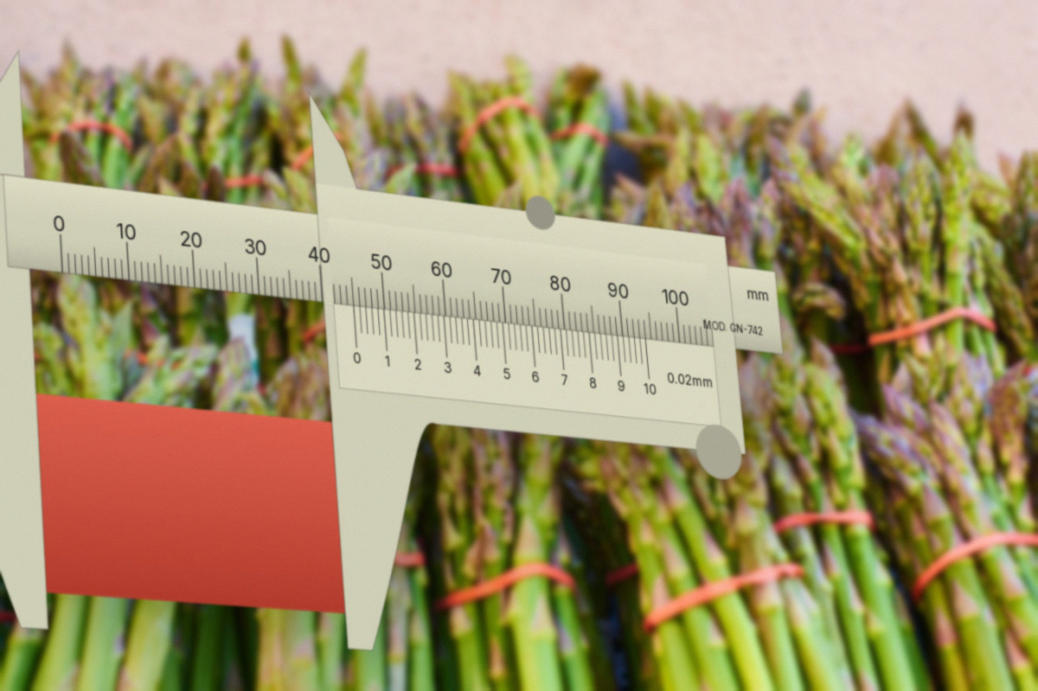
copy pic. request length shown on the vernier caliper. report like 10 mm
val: 45.0 mm
